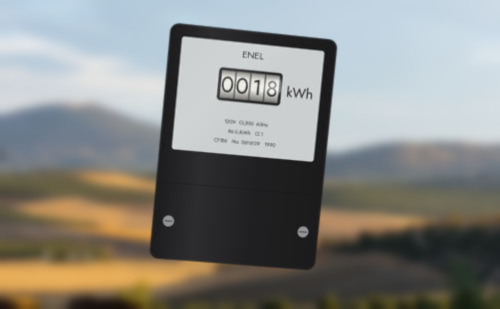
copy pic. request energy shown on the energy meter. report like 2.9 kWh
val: 18 kWh
